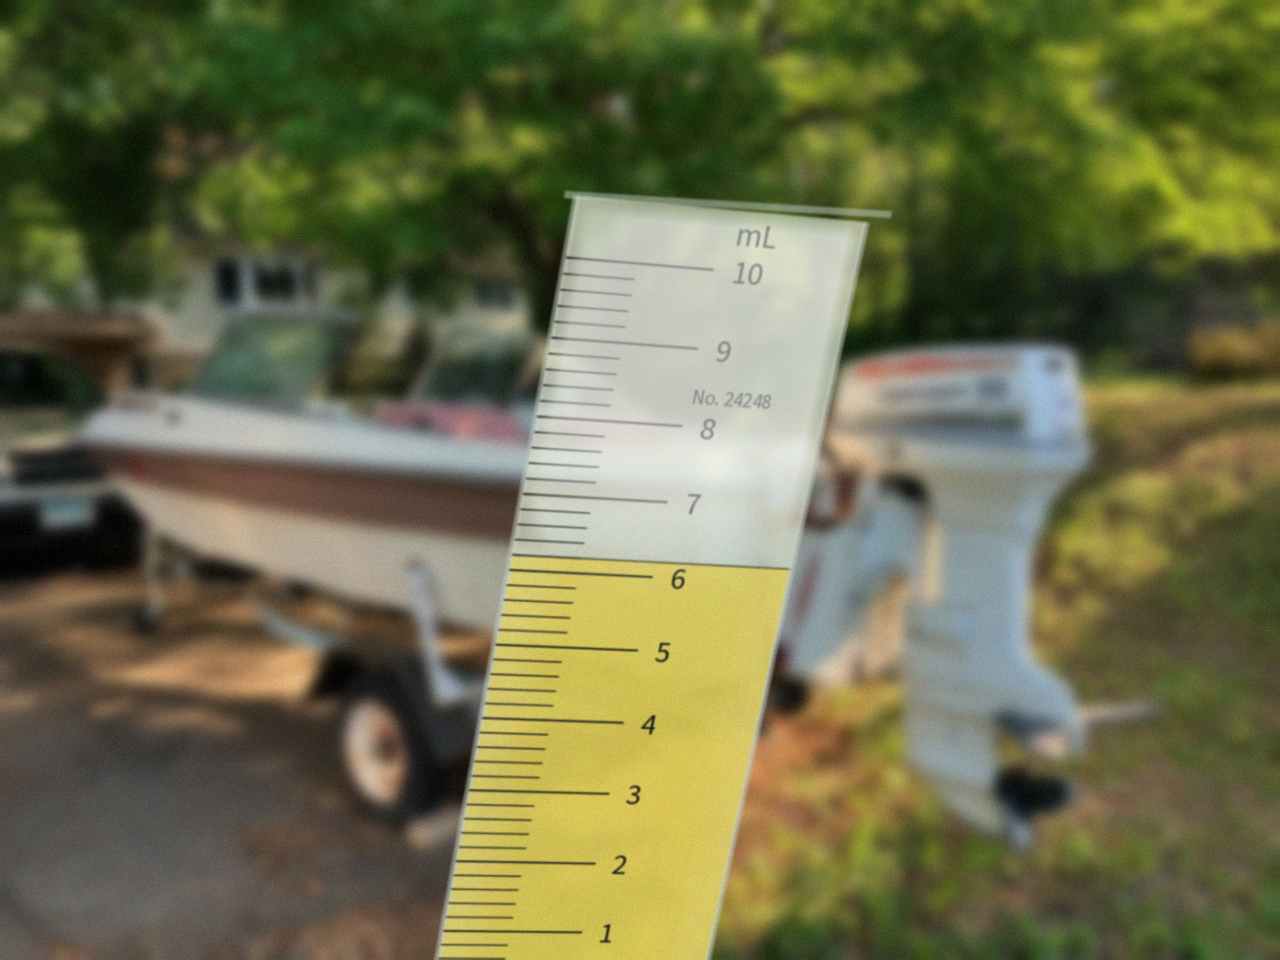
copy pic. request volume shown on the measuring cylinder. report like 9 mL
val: 6.2 mL
